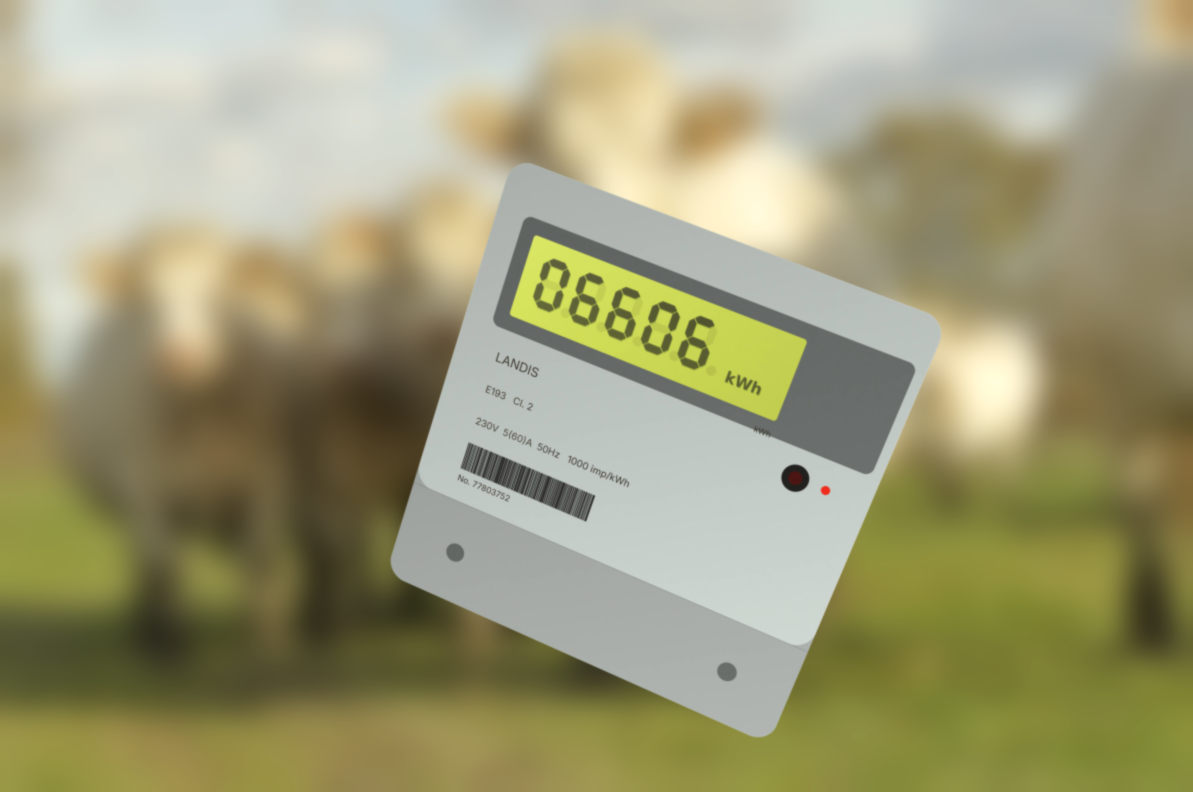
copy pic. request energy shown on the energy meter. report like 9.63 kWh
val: 6606 kWh
